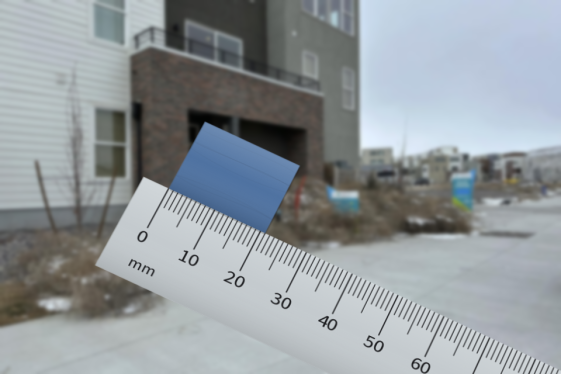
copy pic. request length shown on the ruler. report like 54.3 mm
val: 21 mm
